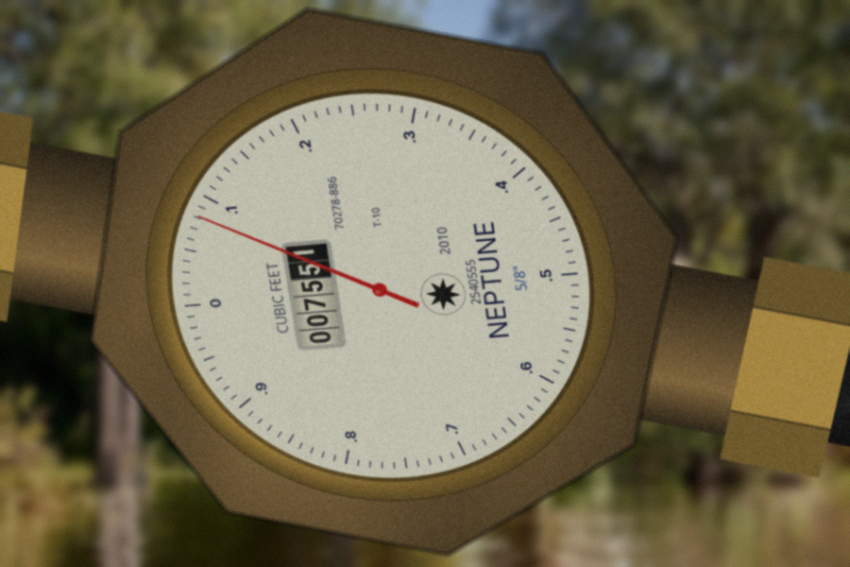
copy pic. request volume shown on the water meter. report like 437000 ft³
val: 7551.08 ft³
